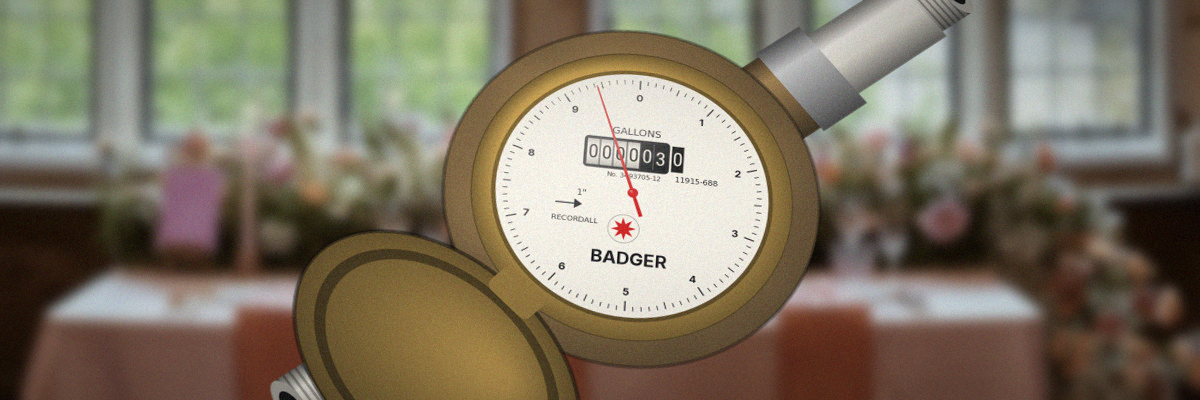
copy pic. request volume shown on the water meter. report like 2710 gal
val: 29.4 gal
